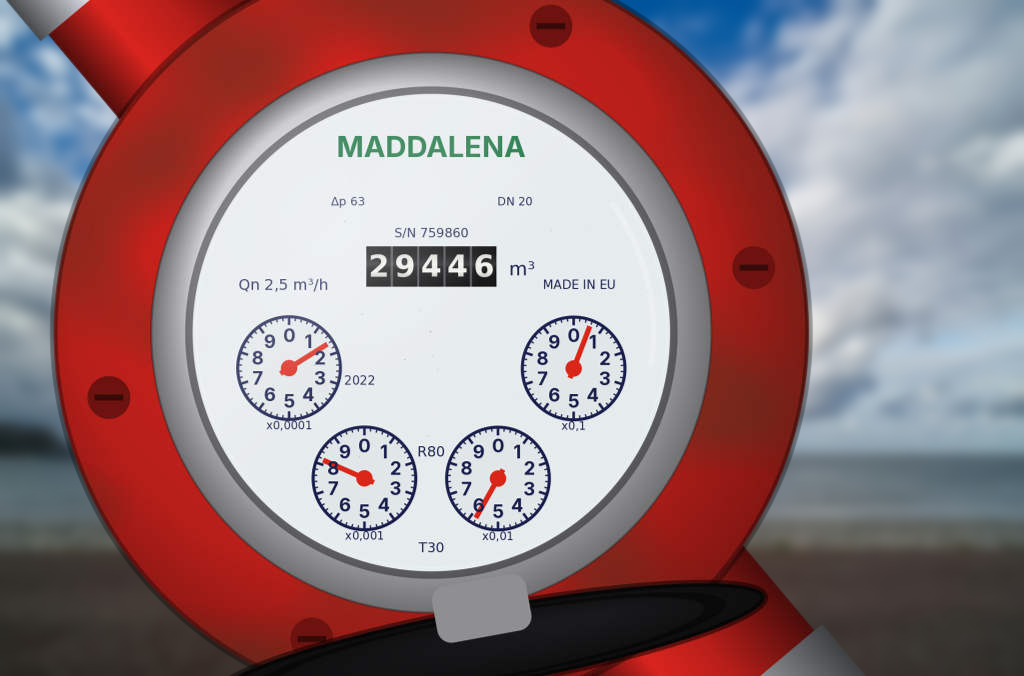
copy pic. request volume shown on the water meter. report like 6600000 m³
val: 29446.0581 m³
